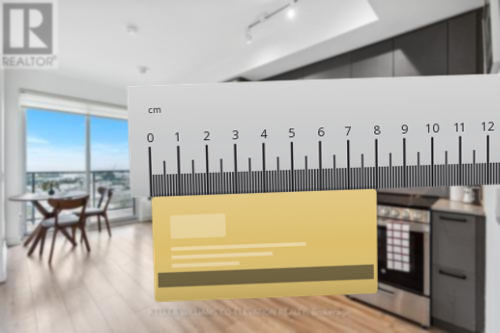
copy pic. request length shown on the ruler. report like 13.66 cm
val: 8 cm
